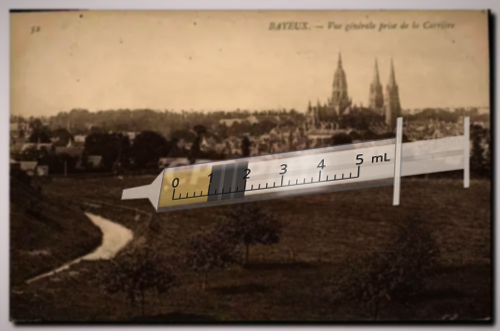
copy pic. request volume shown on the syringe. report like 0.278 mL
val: 1 mL
